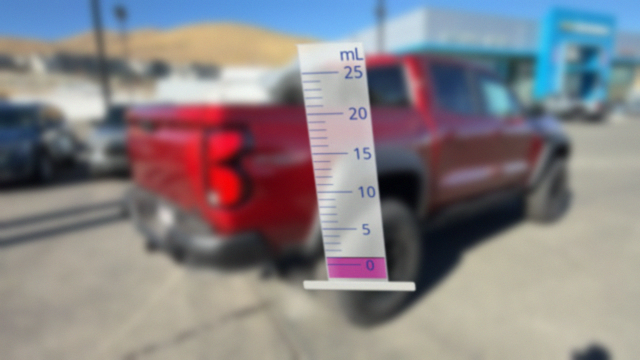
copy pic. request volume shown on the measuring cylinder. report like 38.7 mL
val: 1 mL
